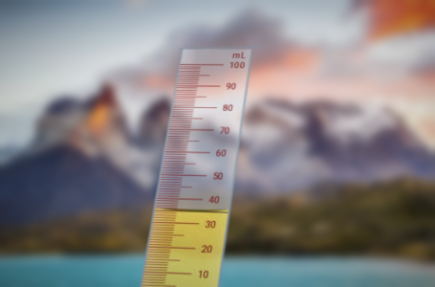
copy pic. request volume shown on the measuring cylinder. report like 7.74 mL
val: 35 mL
